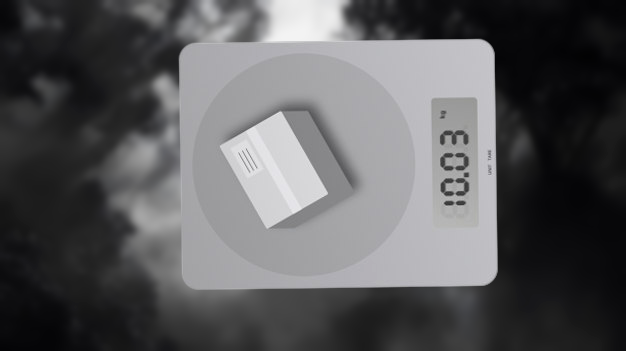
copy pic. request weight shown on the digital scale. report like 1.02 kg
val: 10.03 kg
